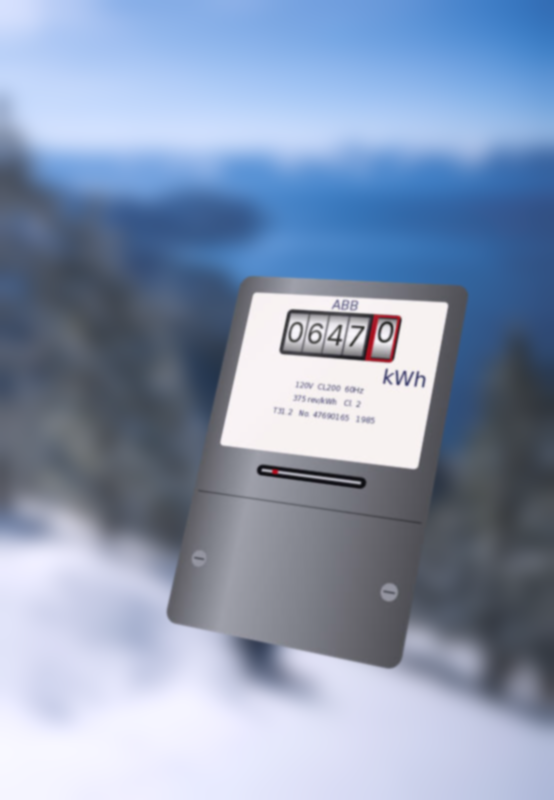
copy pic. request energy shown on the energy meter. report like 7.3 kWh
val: 647.0 kWh
